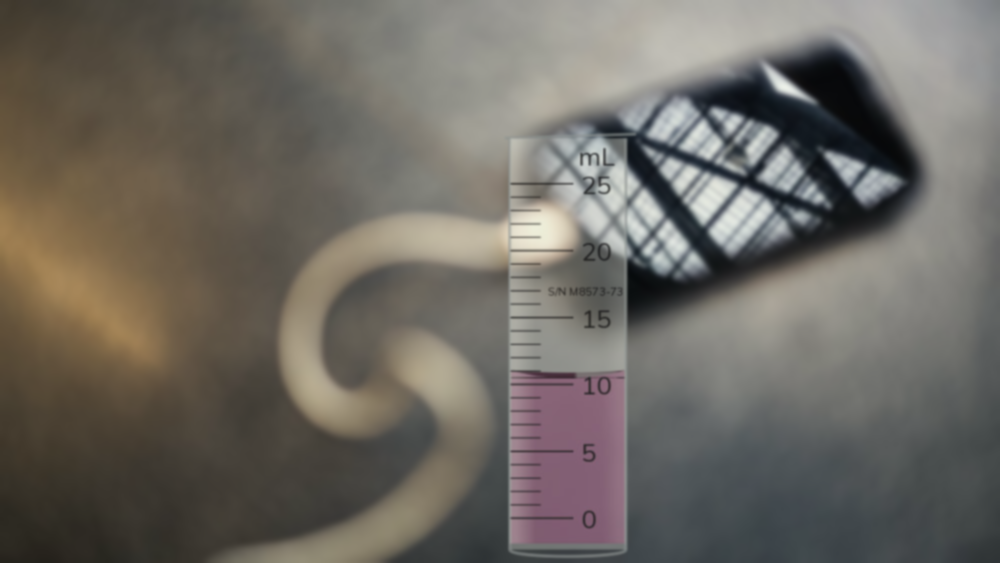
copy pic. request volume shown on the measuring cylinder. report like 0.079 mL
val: 10.5 mL
